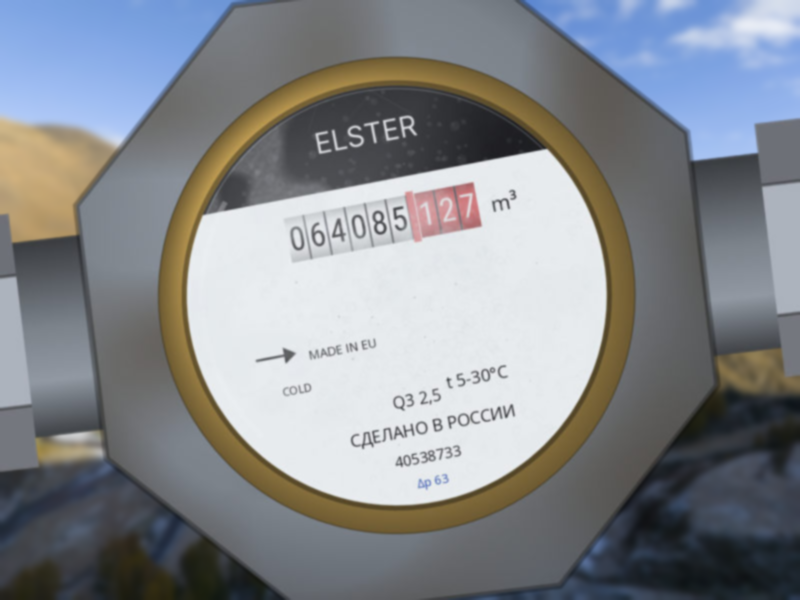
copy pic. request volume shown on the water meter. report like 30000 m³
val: 64085.127 m³
